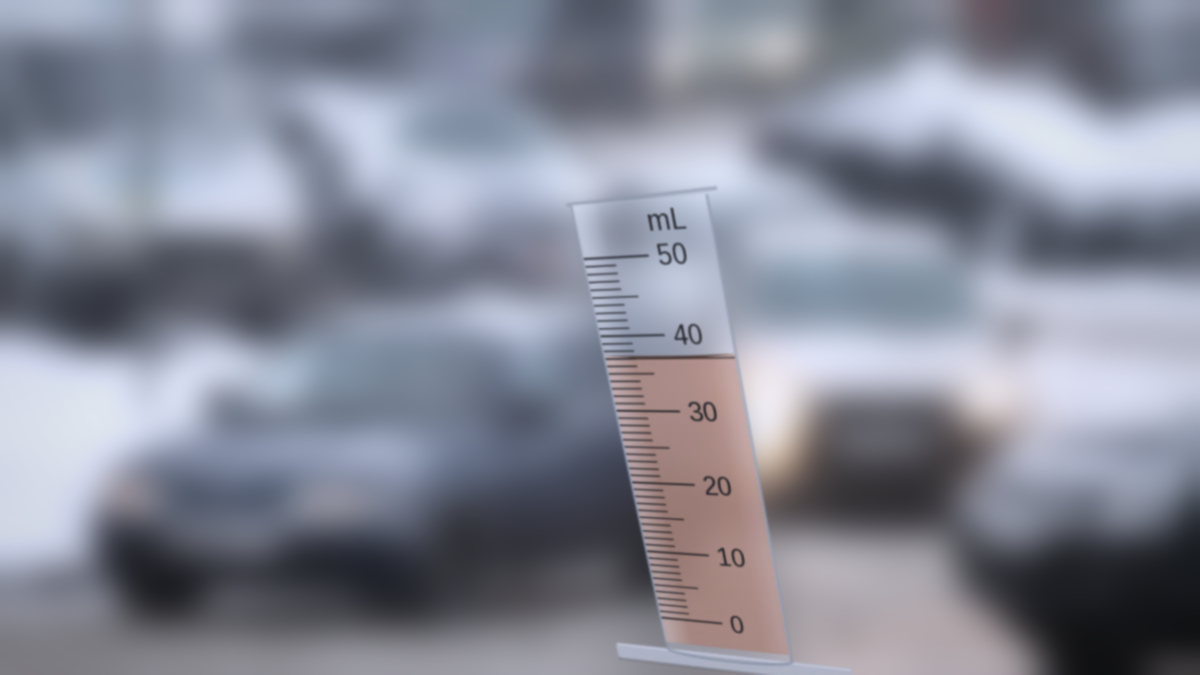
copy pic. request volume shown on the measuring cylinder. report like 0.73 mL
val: 37 mL
